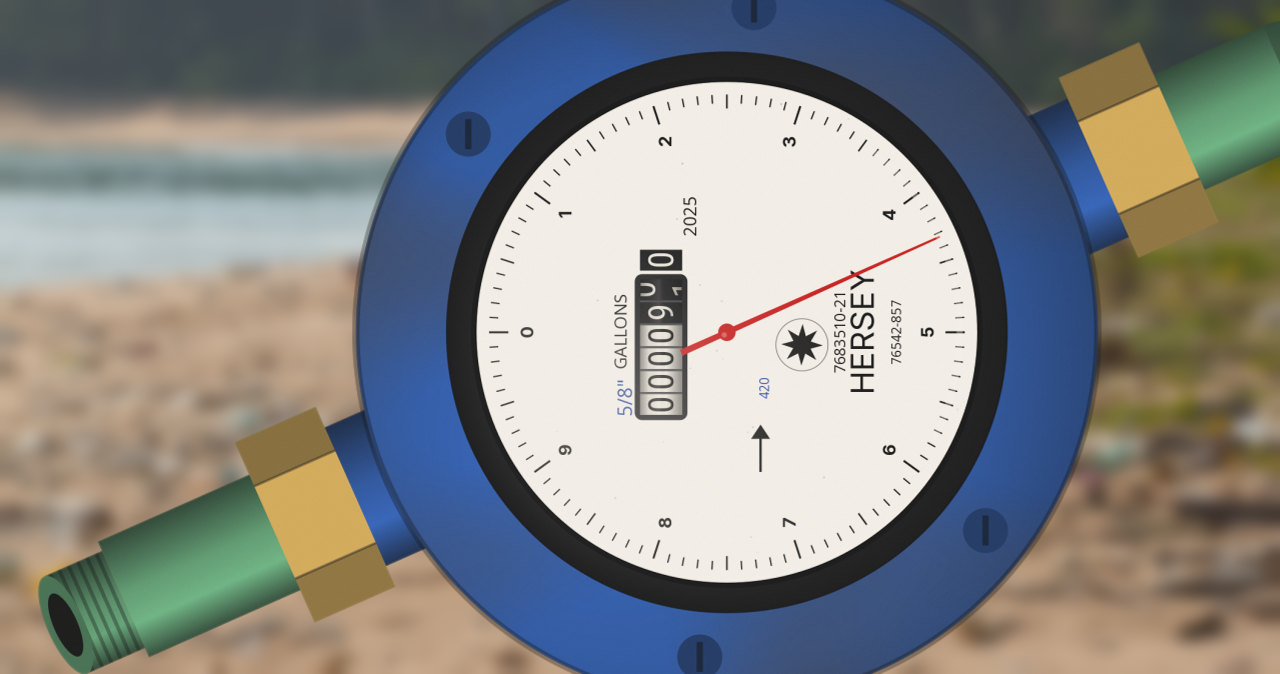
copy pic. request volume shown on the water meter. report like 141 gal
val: 904.3 gal
